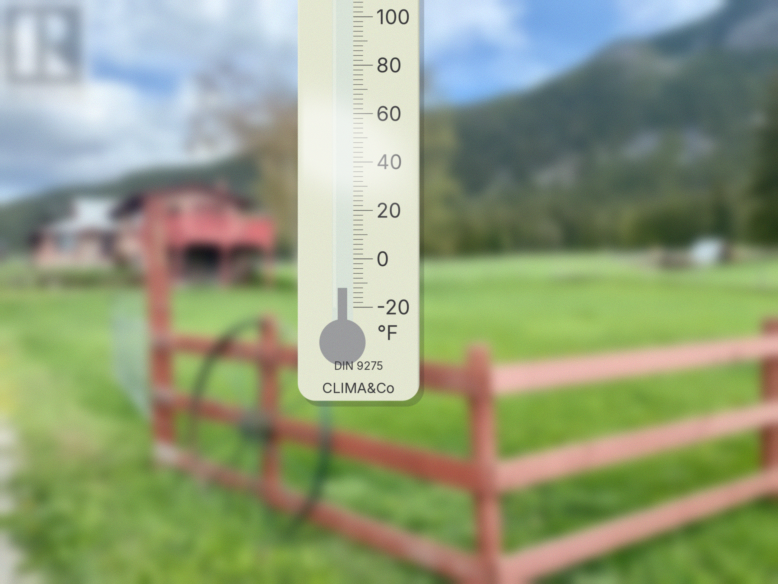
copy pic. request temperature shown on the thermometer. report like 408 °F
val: -12 °F
